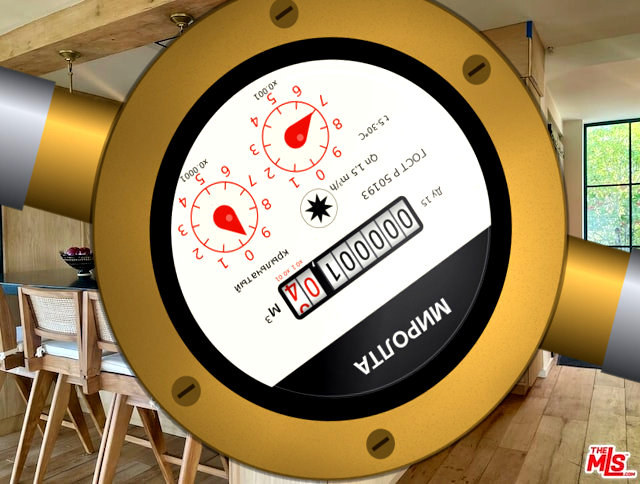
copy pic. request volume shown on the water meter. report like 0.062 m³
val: 1.0369 m³
